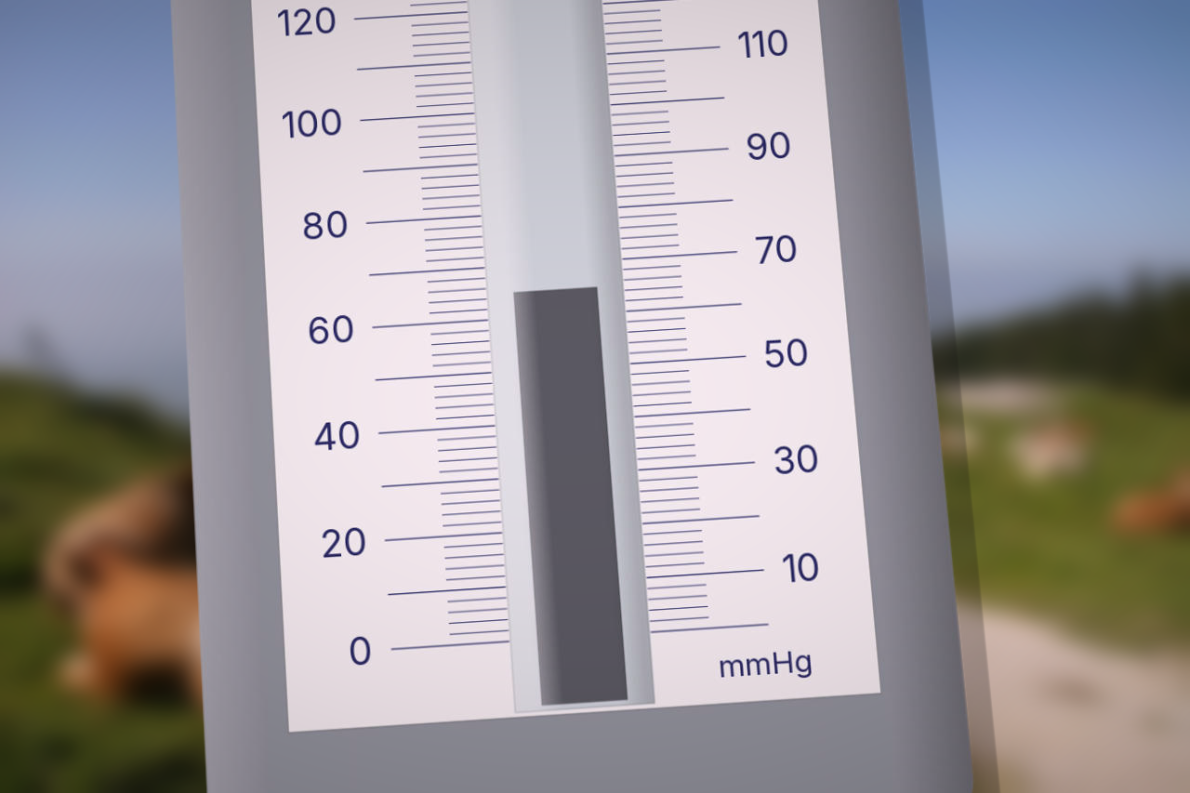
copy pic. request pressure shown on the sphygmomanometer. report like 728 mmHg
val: 65 mmHg
